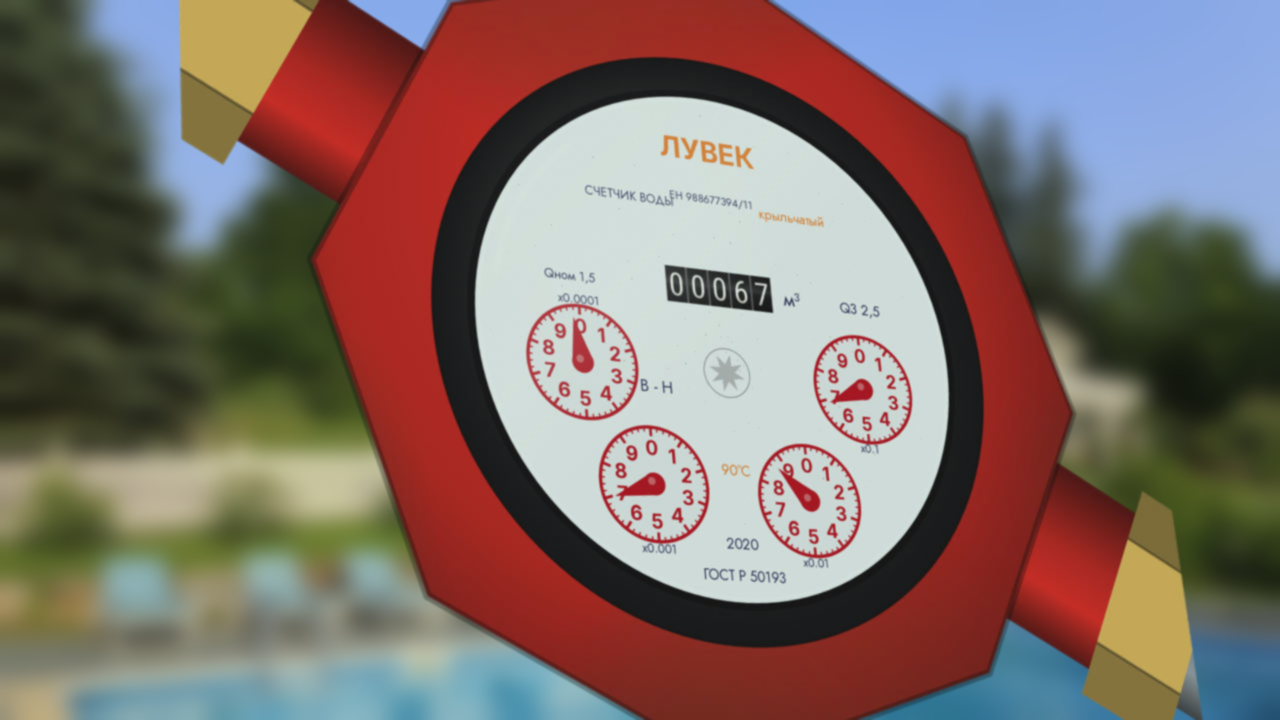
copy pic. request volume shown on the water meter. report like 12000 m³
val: 67.6869 m³
